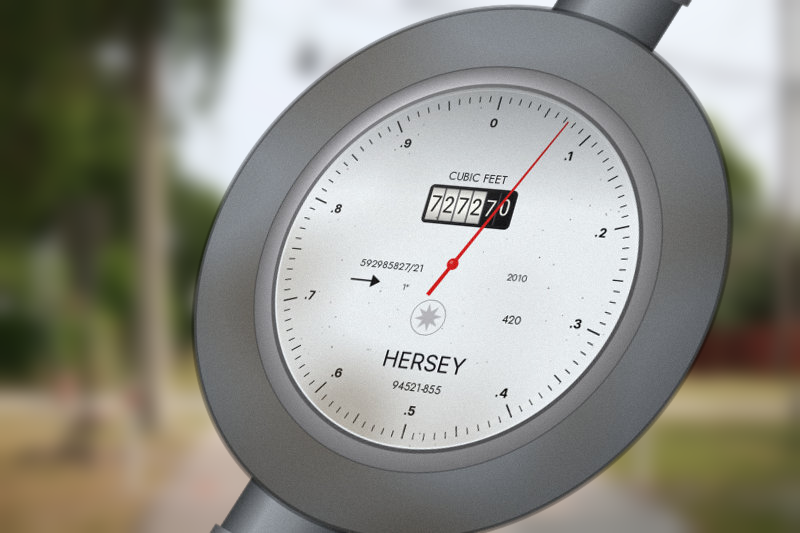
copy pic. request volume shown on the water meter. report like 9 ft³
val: 727270.07 ft³
